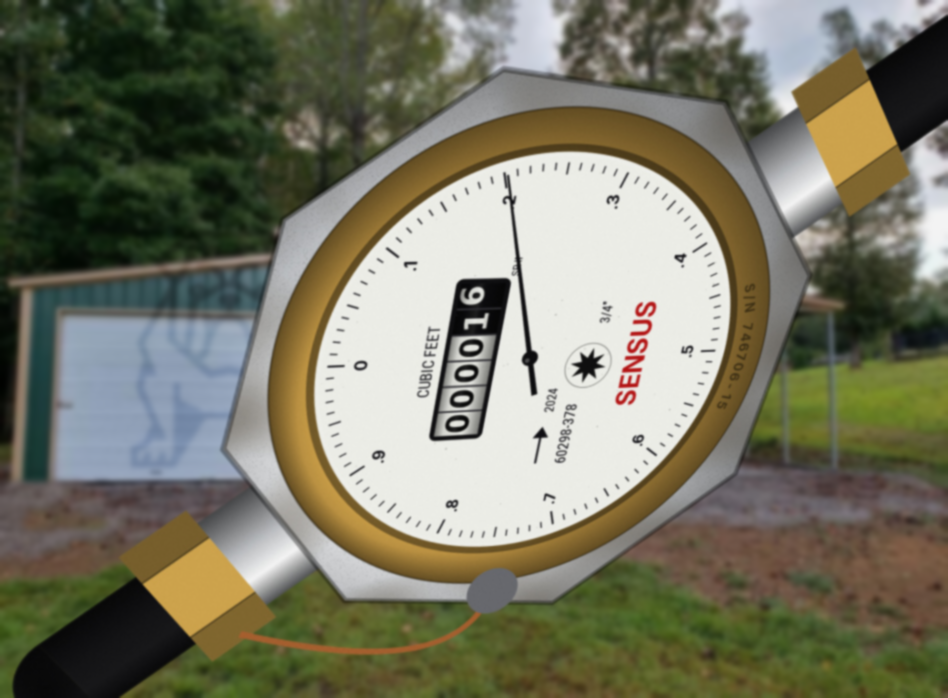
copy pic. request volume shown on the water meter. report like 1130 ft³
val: 16.20 ft³
